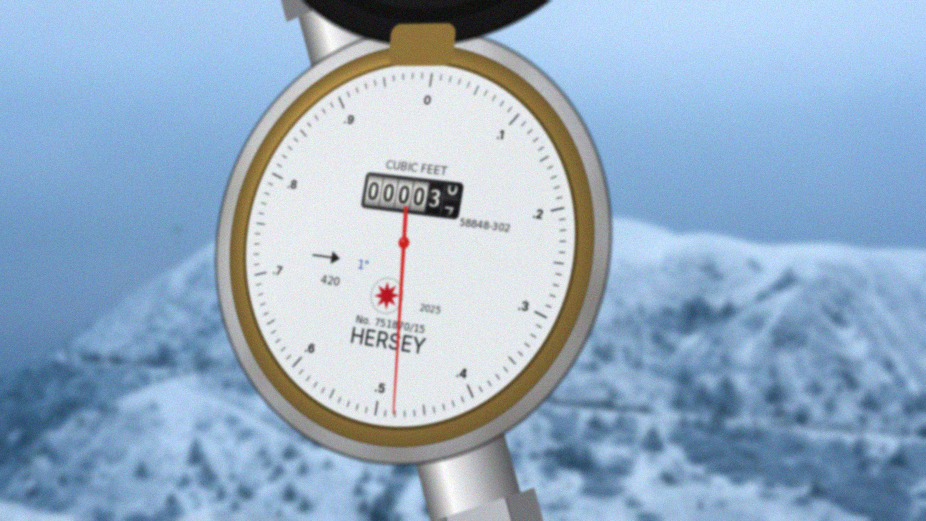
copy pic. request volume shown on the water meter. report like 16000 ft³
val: 36.48 ft³
